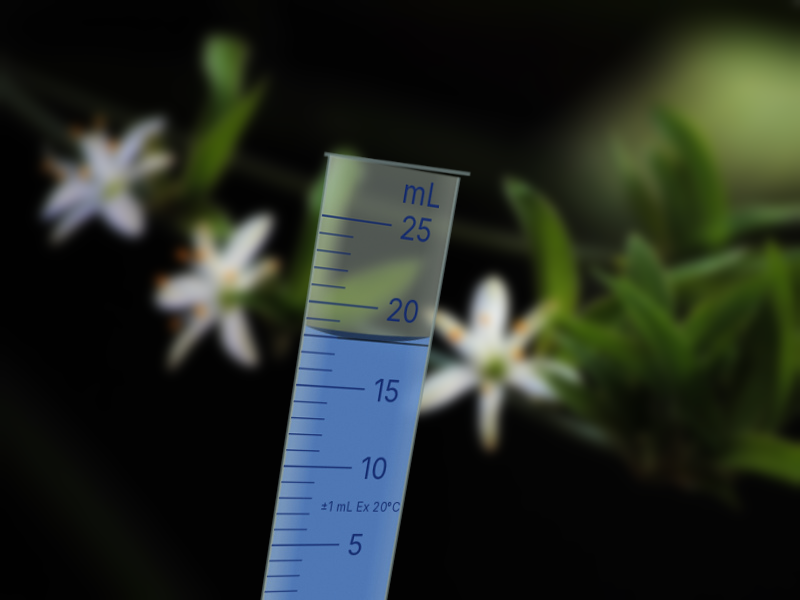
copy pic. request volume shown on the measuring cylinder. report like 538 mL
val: 18 mL
